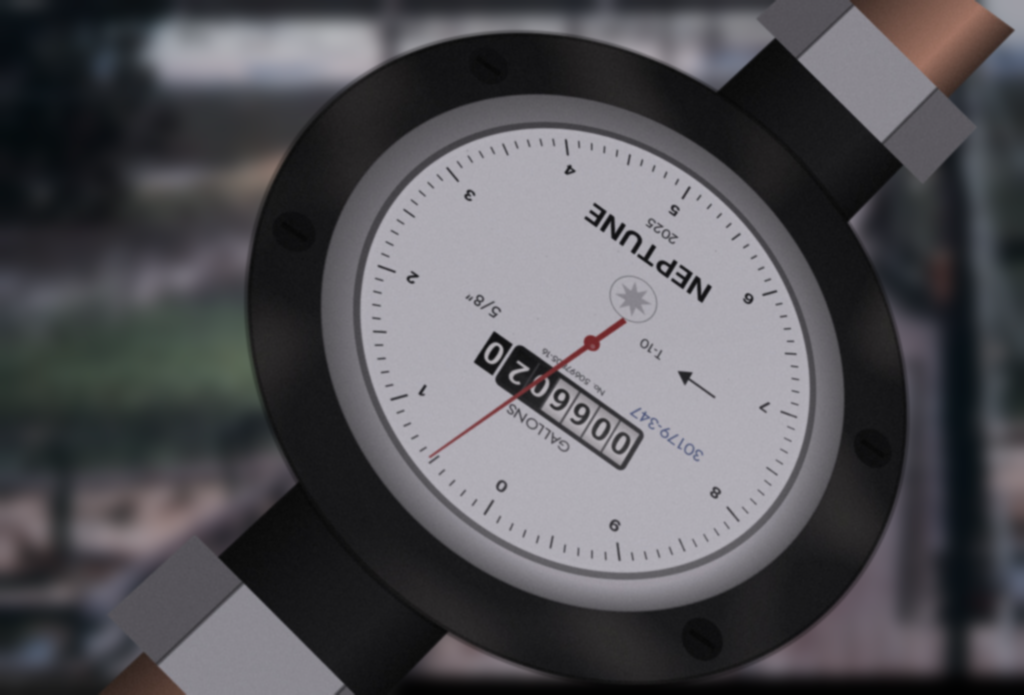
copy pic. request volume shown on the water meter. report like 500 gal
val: 66020.5 gal
